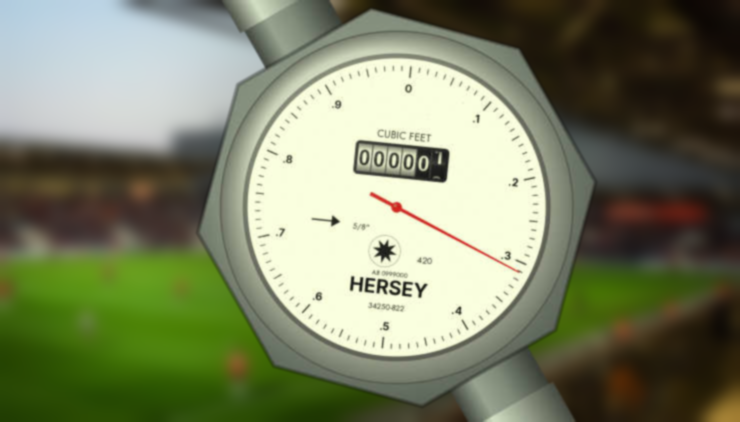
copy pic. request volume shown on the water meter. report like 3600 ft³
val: 1.31 ft³
